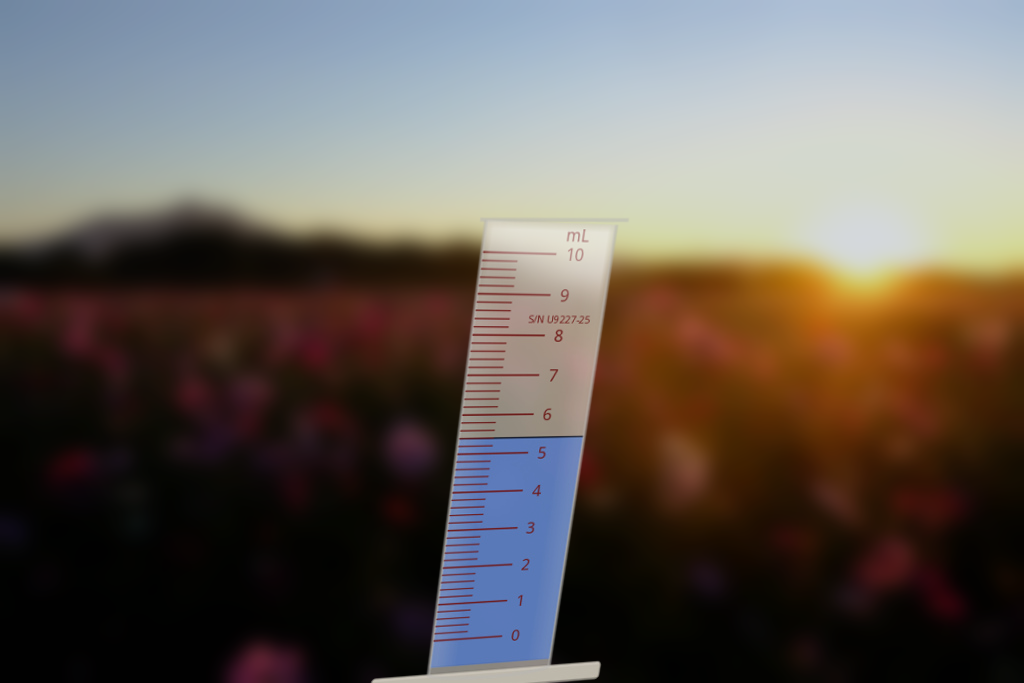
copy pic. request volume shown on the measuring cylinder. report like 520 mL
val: 5.4 mL
